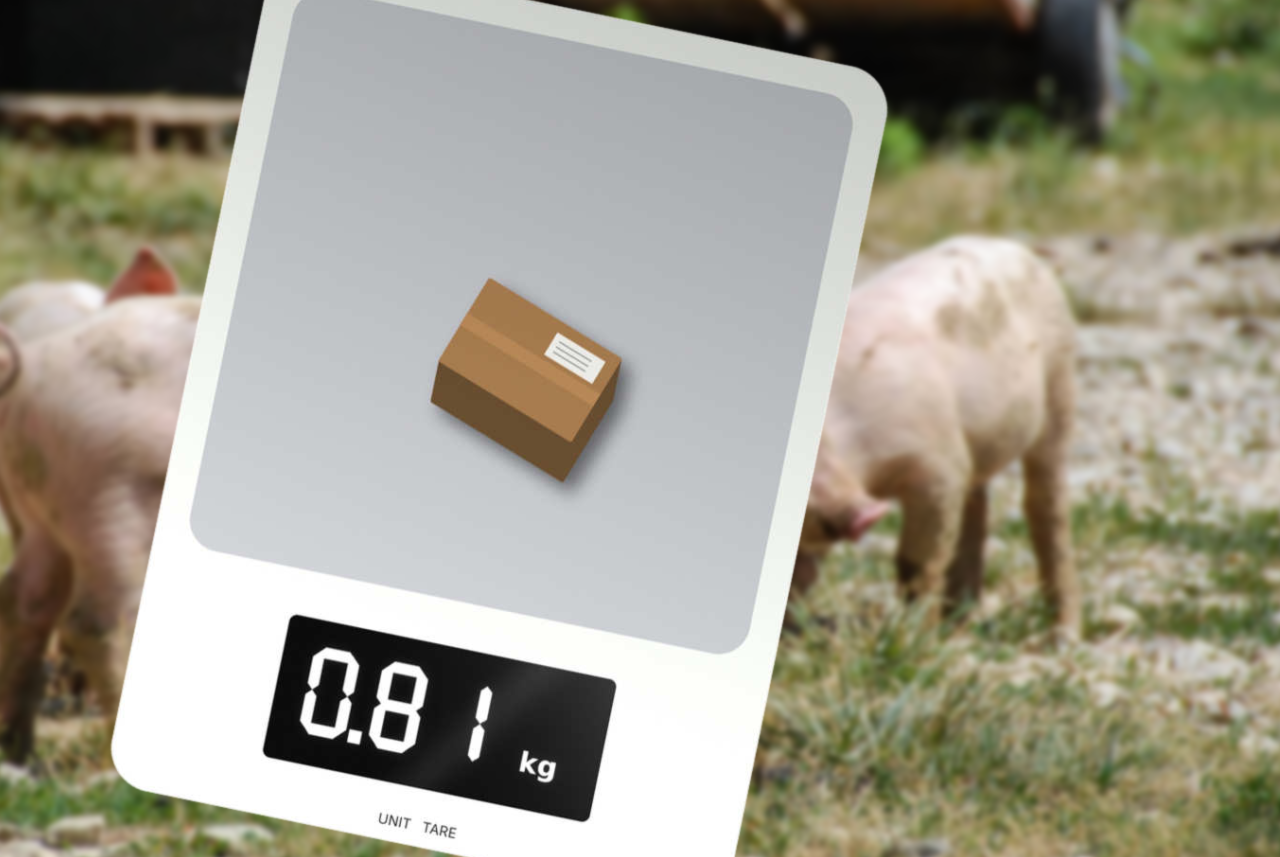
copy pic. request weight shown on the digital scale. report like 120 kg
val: 0.81 kg
